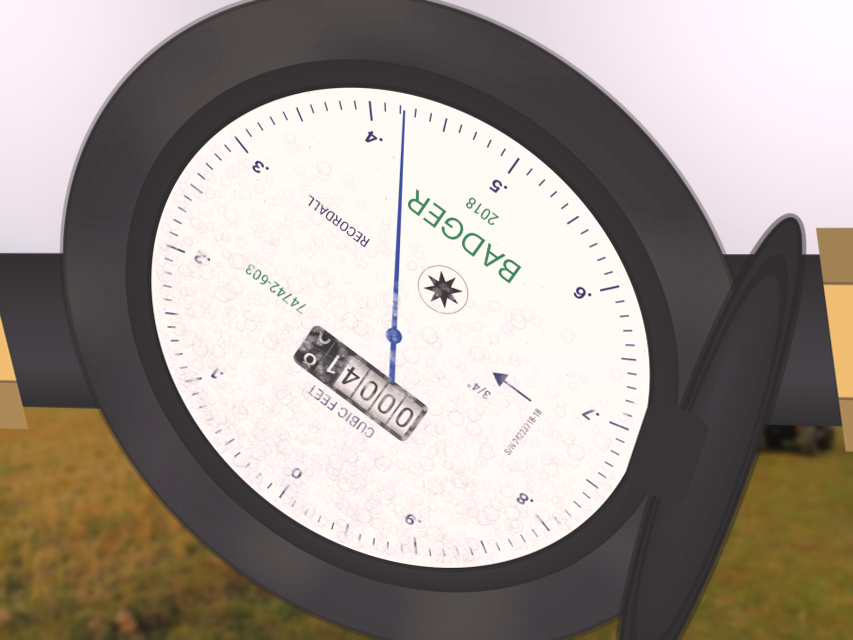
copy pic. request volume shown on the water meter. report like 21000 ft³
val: 418.42 ft³
